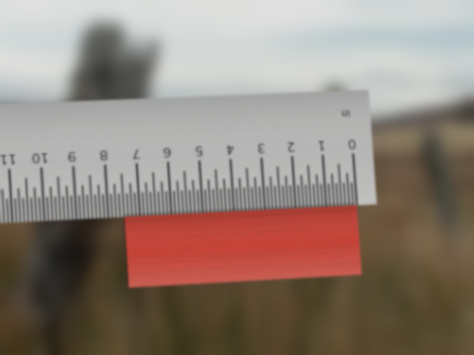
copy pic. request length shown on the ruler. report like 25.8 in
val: 7.5 in
